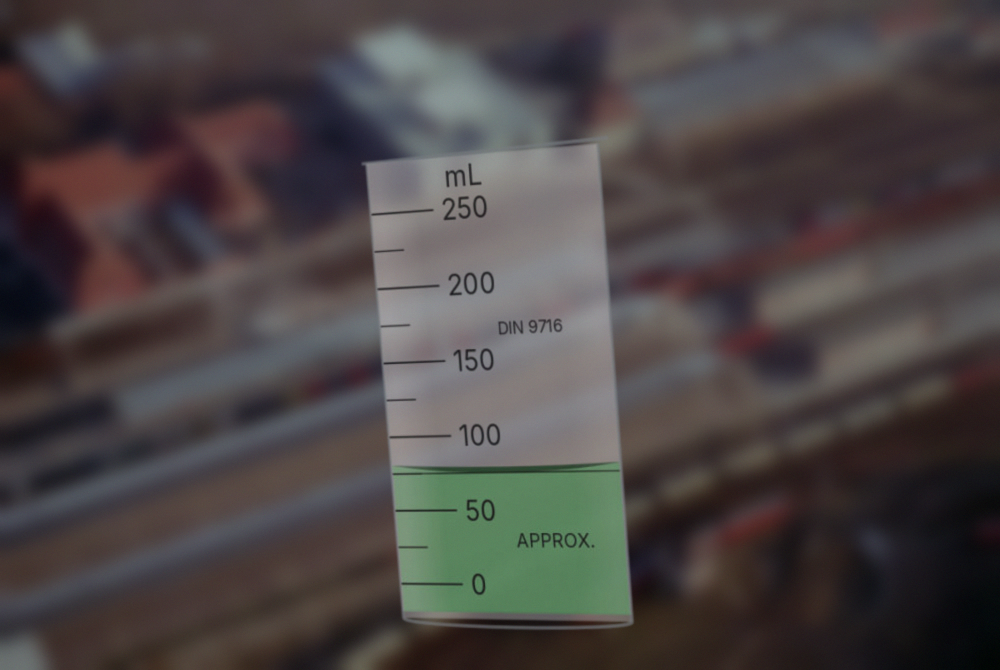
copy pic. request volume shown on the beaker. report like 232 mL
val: 75 mL
